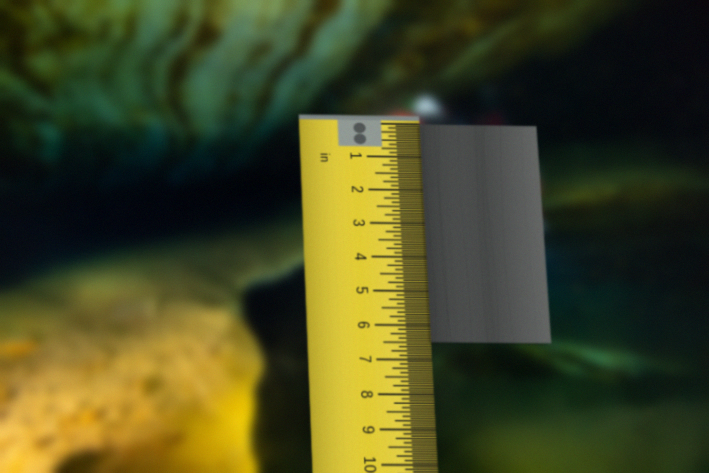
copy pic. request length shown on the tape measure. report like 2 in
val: 6.5 in
